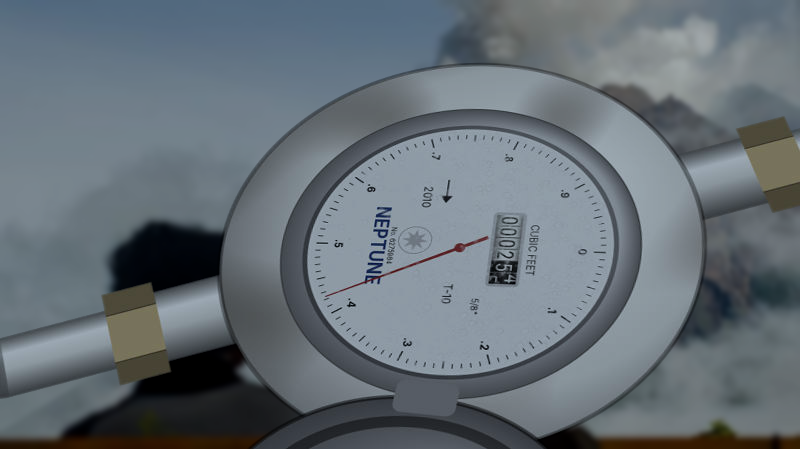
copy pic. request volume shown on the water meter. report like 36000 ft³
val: 254.42 ft³
